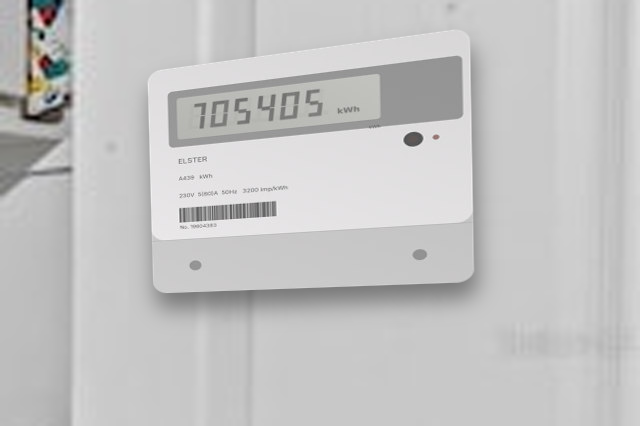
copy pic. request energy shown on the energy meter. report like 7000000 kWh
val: 705405 kWh
